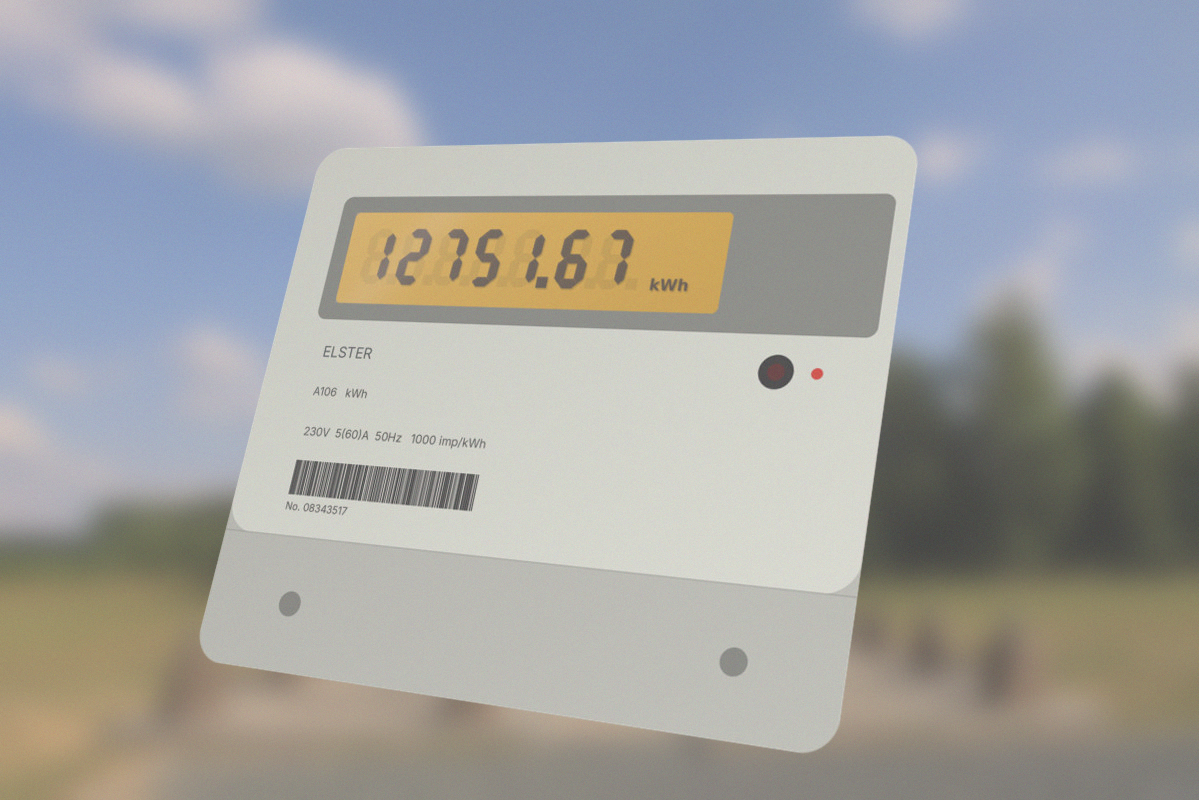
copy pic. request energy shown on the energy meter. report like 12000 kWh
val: 12751.67 kWh
